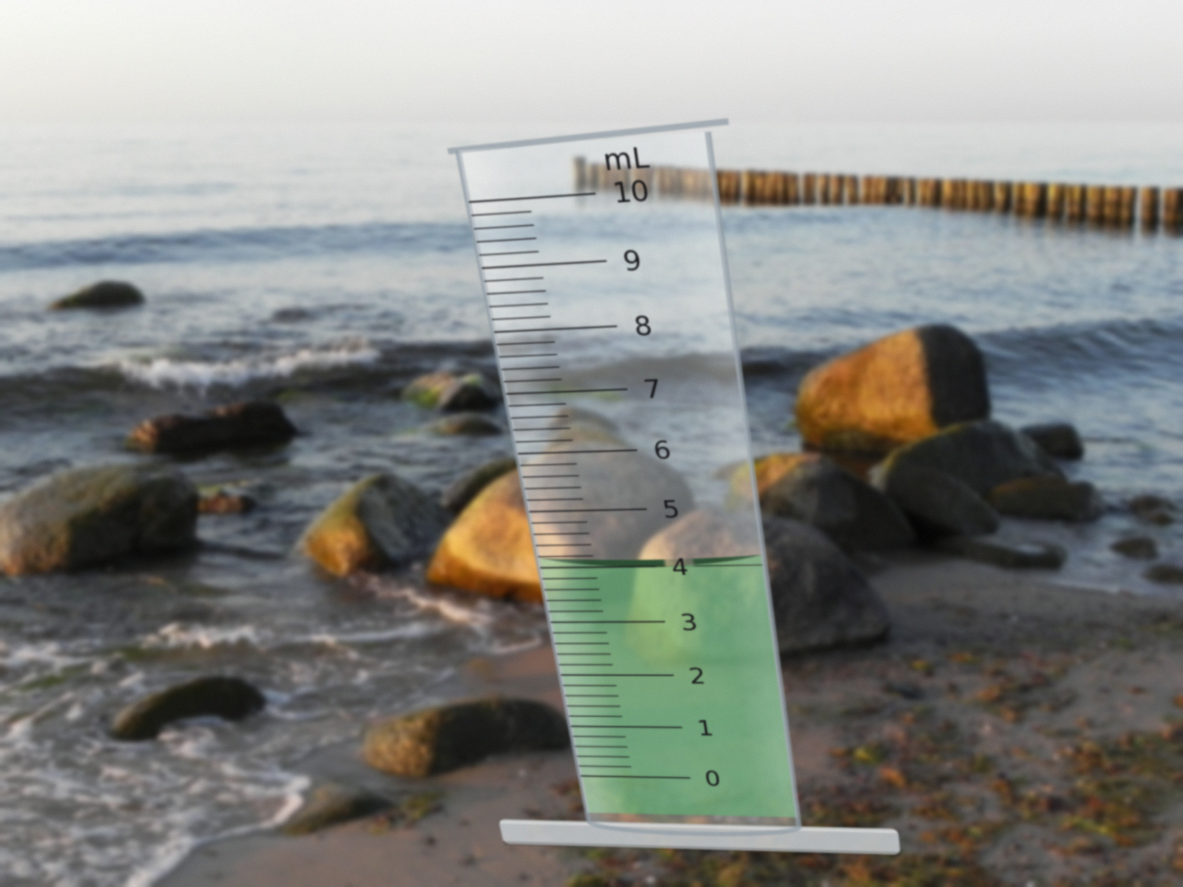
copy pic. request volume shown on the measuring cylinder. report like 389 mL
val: 4 mL
